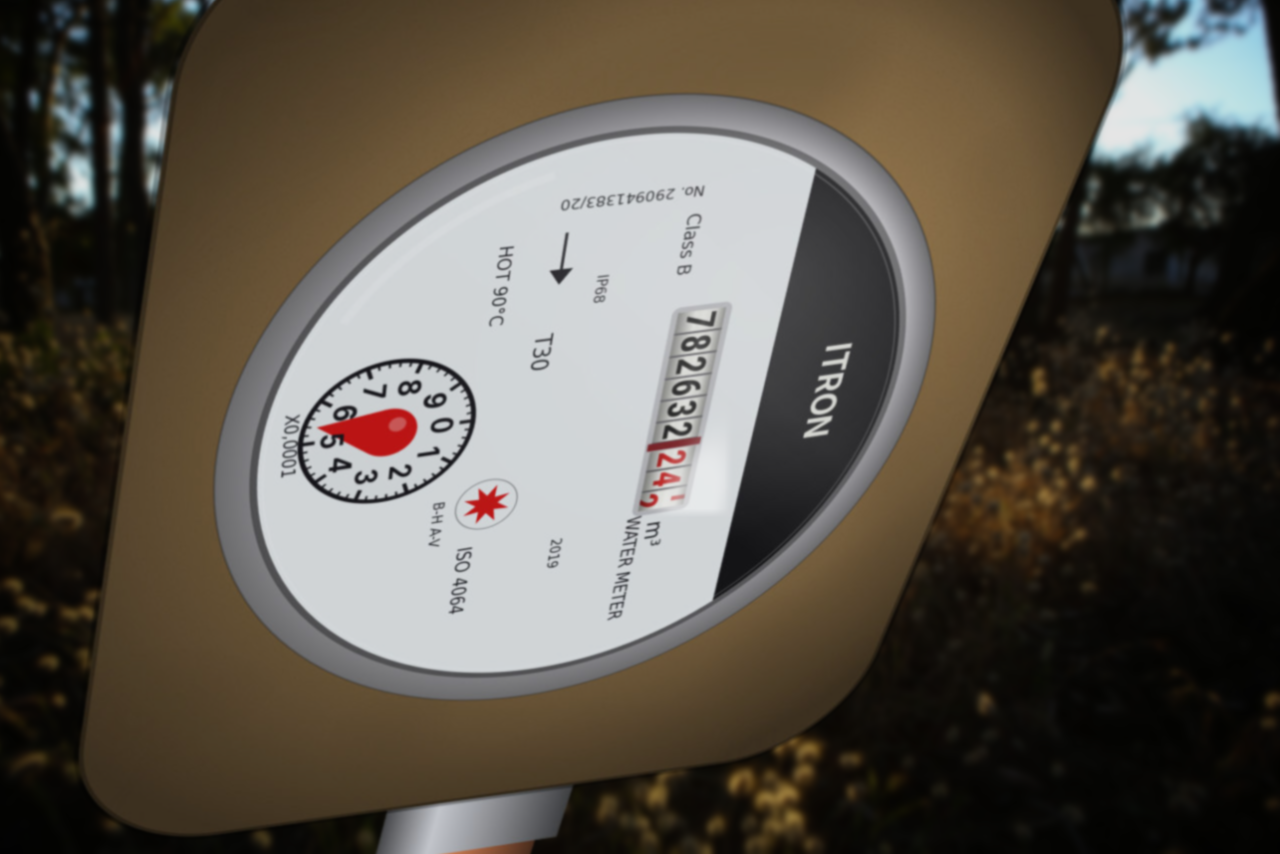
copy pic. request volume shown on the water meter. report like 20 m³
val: 782632.2415 m³
